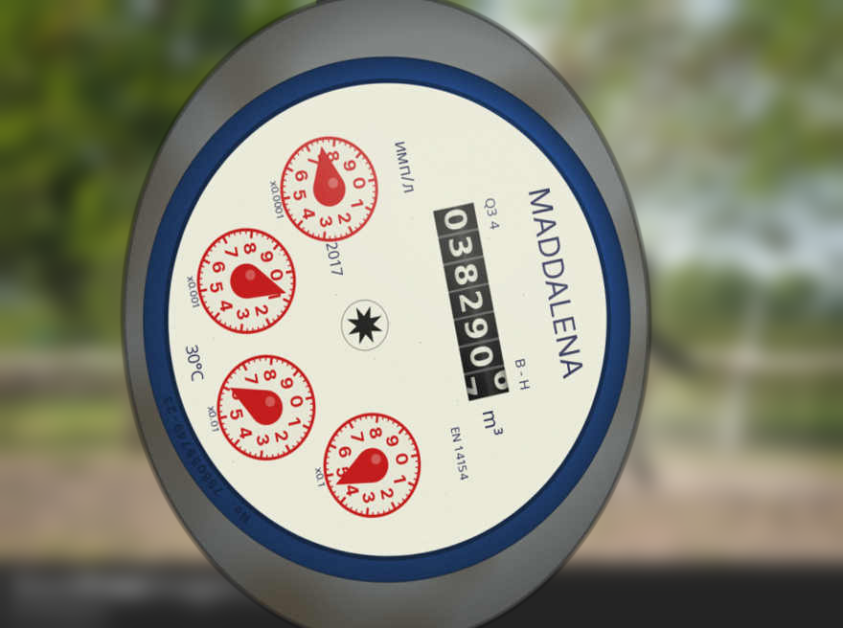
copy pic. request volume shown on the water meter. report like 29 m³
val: 382906.4607 m³
